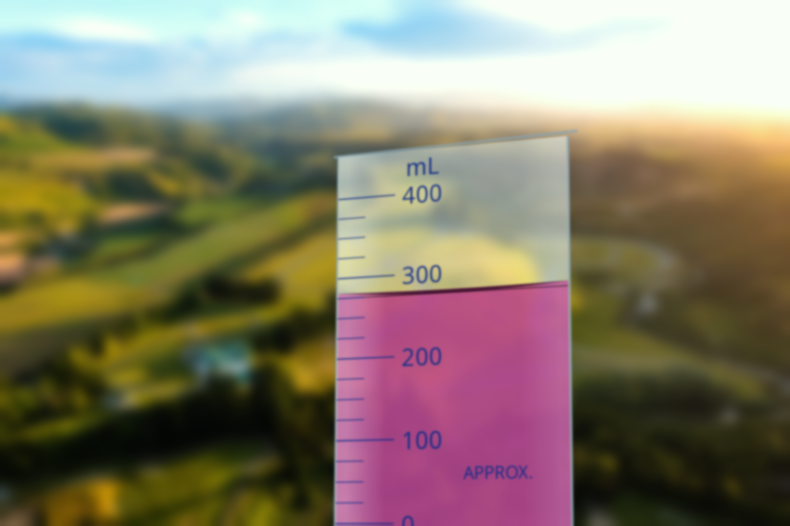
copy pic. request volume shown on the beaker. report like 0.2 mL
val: 275 mL
